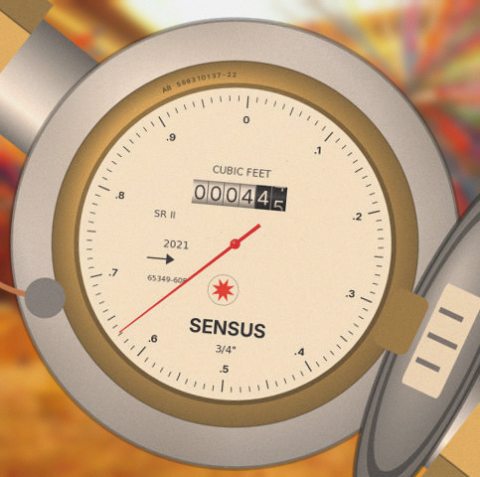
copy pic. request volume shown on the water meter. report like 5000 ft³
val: 444.63 ft³
